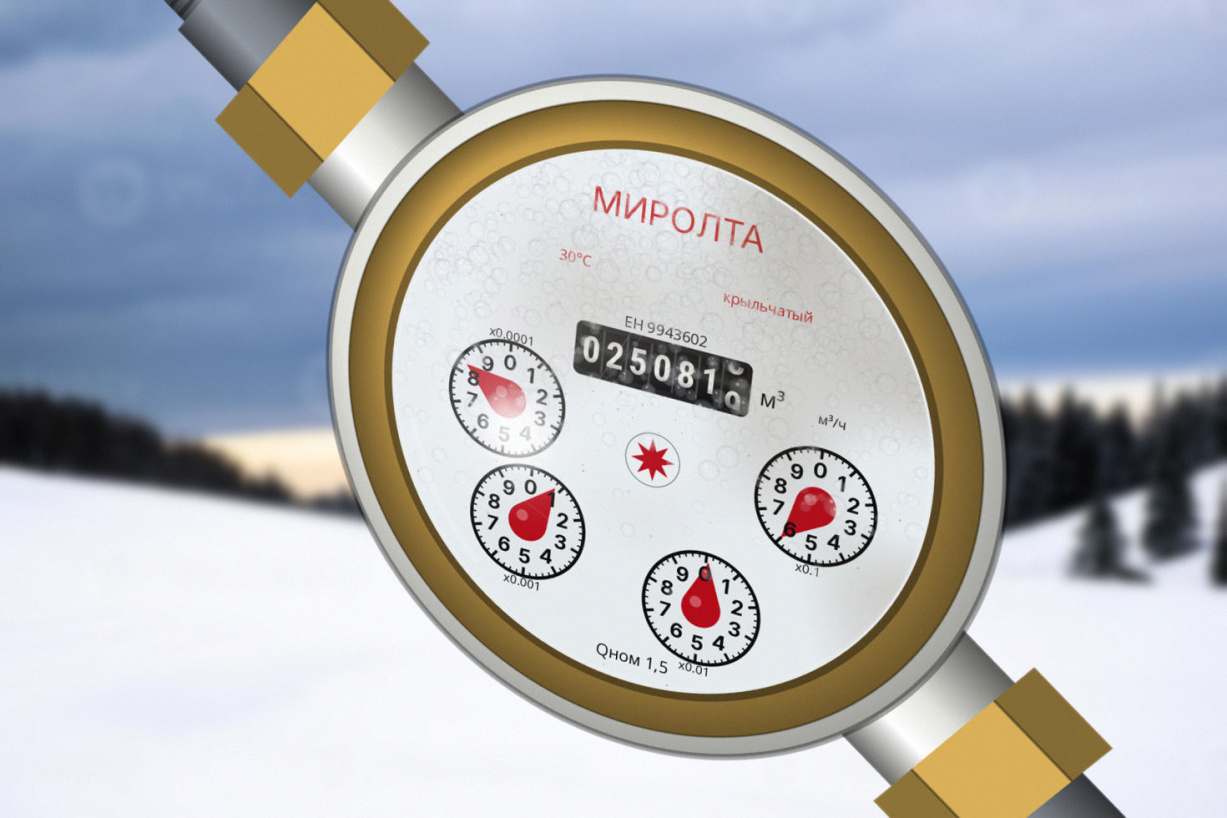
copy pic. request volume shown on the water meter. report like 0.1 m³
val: 250818.6008 m³
